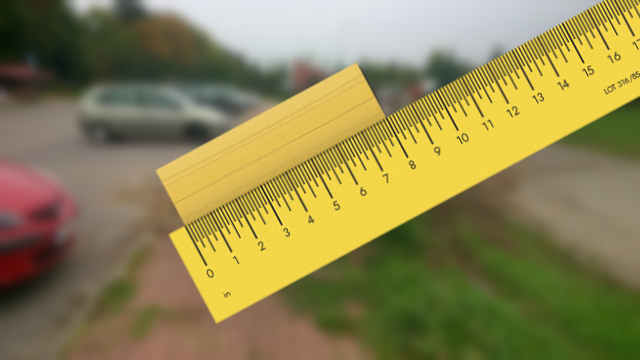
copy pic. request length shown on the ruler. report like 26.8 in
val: 8 in
